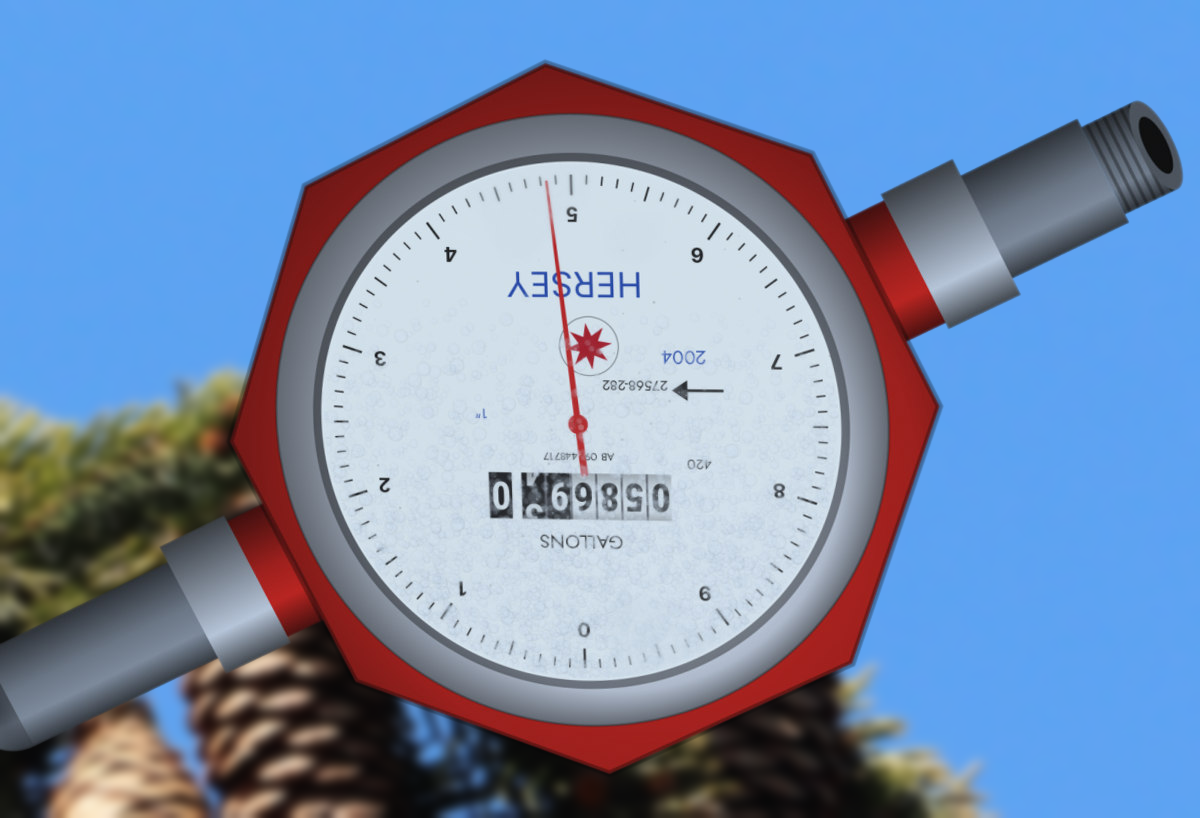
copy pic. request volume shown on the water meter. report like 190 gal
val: 586934.8 gal
